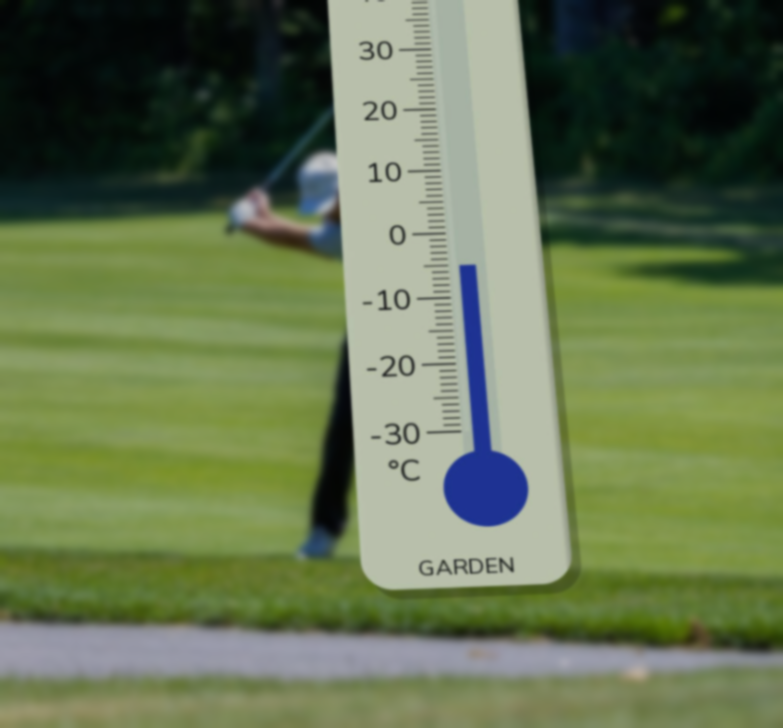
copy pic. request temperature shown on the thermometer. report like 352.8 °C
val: -5 °C
